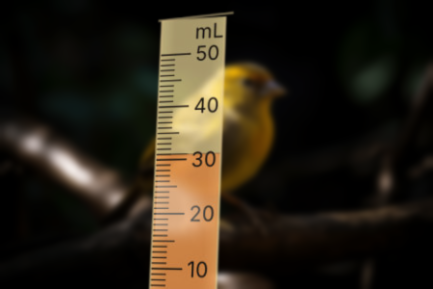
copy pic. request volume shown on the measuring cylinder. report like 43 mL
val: 31 mL
